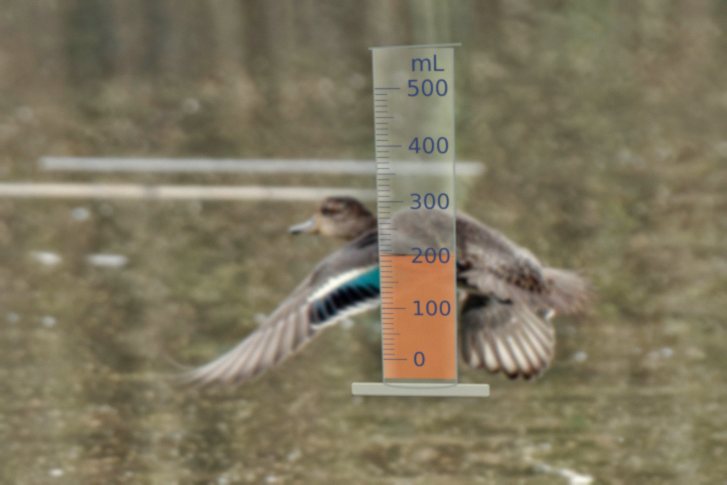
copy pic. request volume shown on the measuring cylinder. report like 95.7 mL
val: 200 mL
